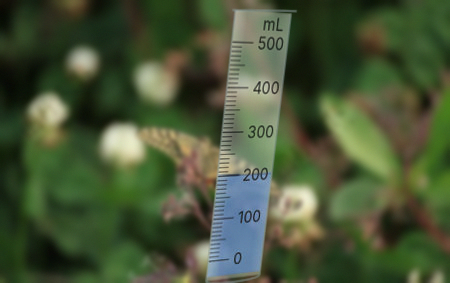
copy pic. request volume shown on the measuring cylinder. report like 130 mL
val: 200 mL
